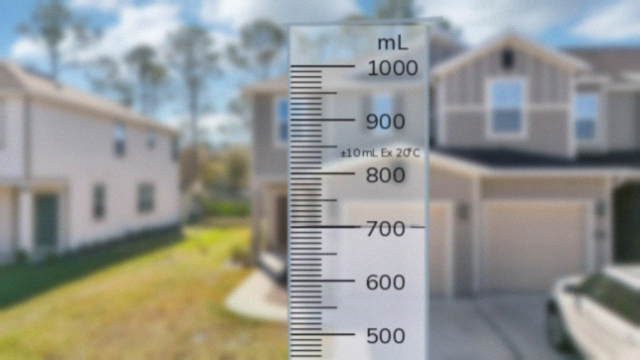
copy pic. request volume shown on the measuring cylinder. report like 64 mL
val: 700 mL
